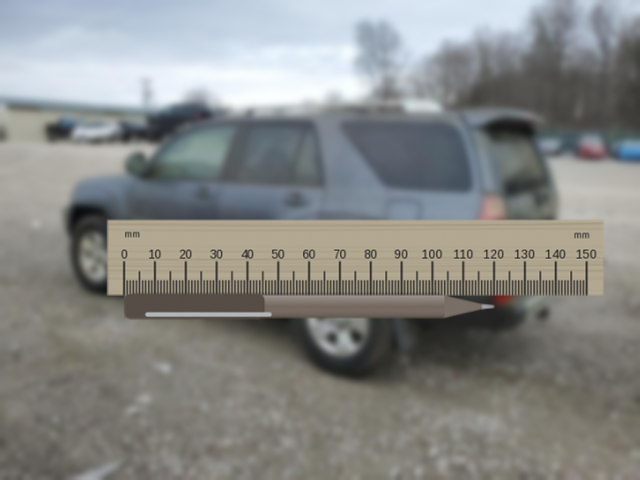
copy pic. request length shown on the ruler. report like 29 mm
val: 120 mm
